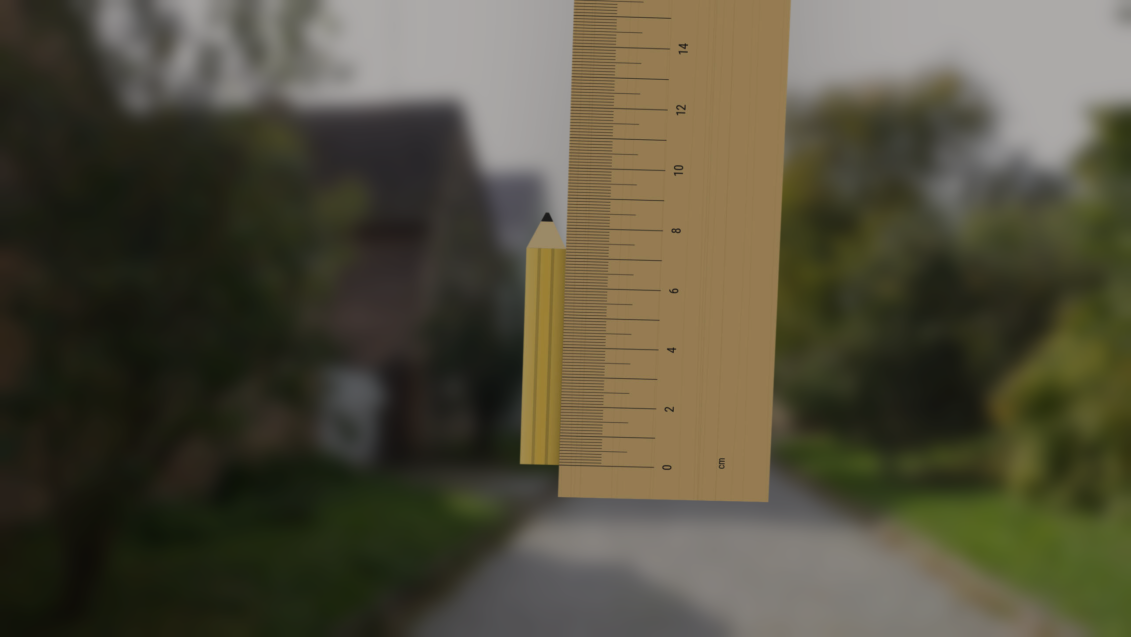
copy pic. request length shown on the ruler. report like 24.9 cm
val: 8.5 cm
